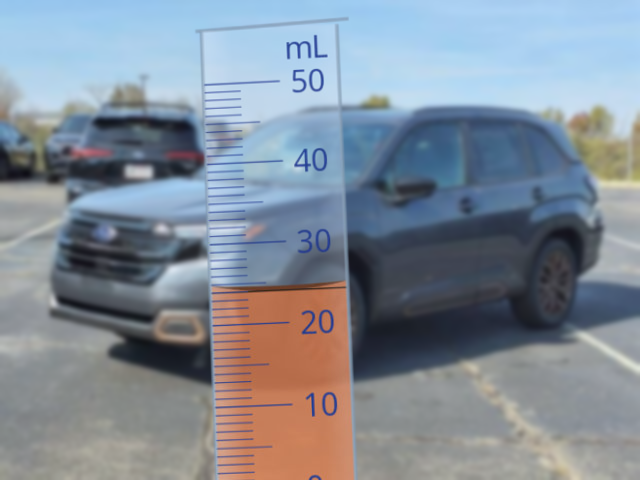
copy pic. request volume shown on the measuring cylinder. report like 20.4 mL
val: 24 mL
